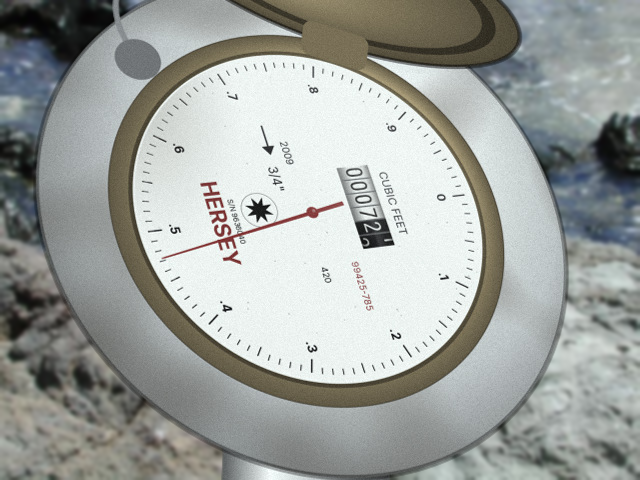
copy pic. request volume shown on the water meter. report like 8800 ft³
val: 721.47 ft³
